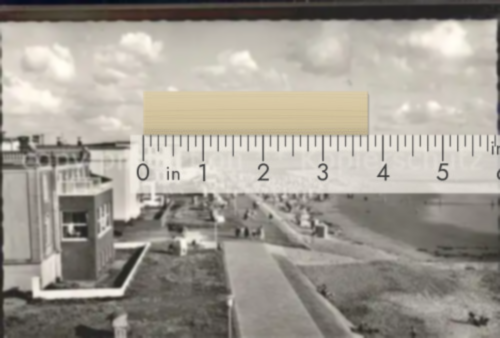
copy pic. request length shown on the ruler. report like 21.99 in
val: 3.75 in
